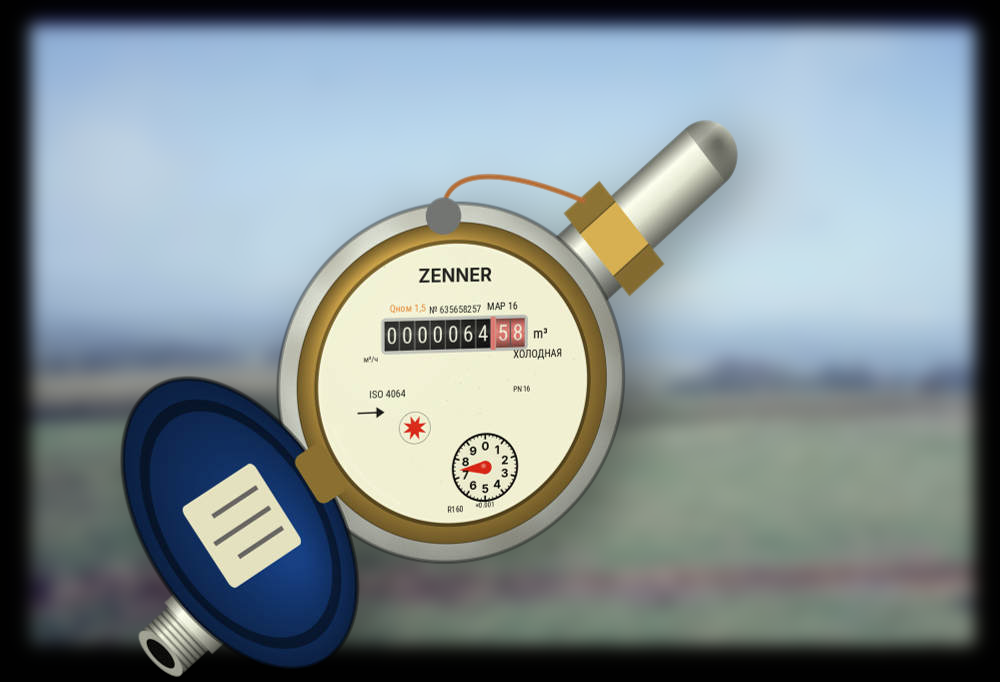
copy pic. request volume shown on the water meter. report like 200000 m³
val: 64.587 m³
